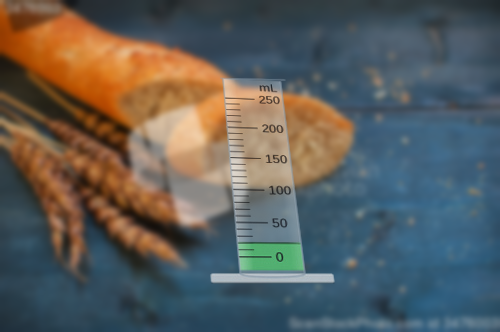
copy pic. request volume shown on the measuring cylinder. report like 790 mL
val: 20 mL
